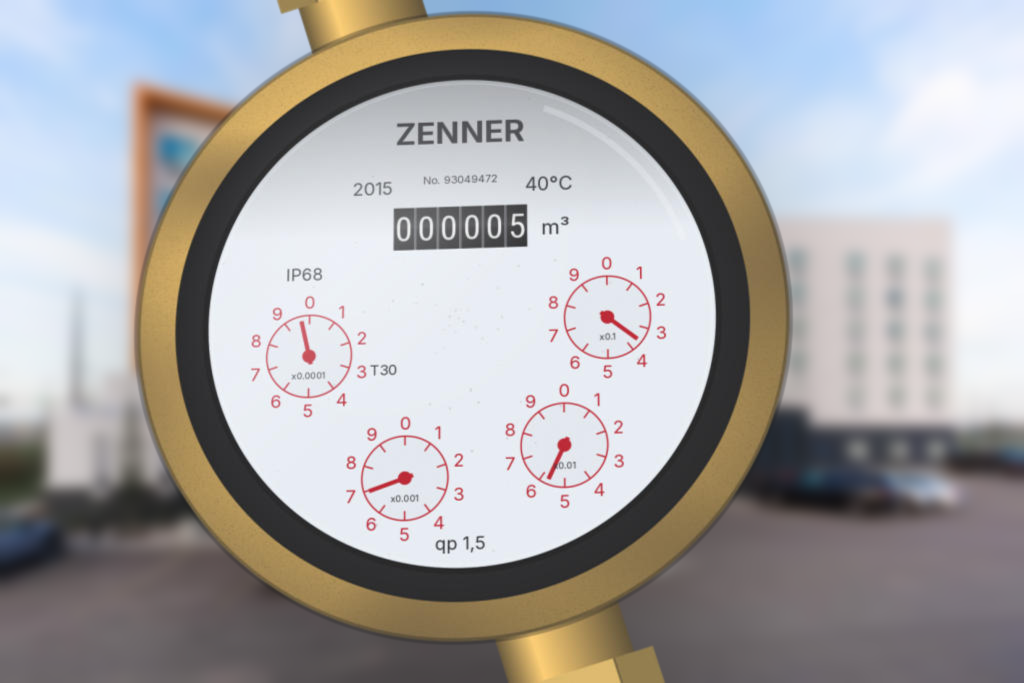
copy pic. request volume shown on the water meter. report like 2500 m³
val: 5.3569 m³
